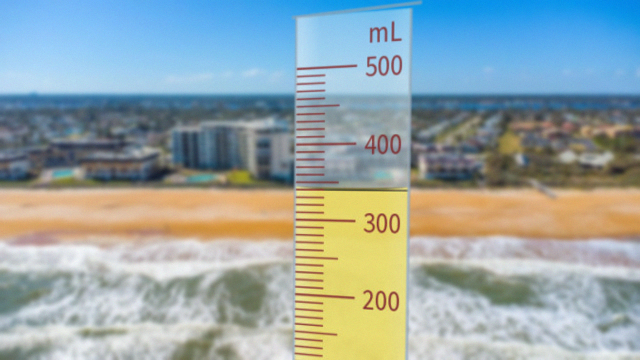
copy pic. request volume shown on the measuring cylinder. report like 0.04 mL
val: 340 mL
